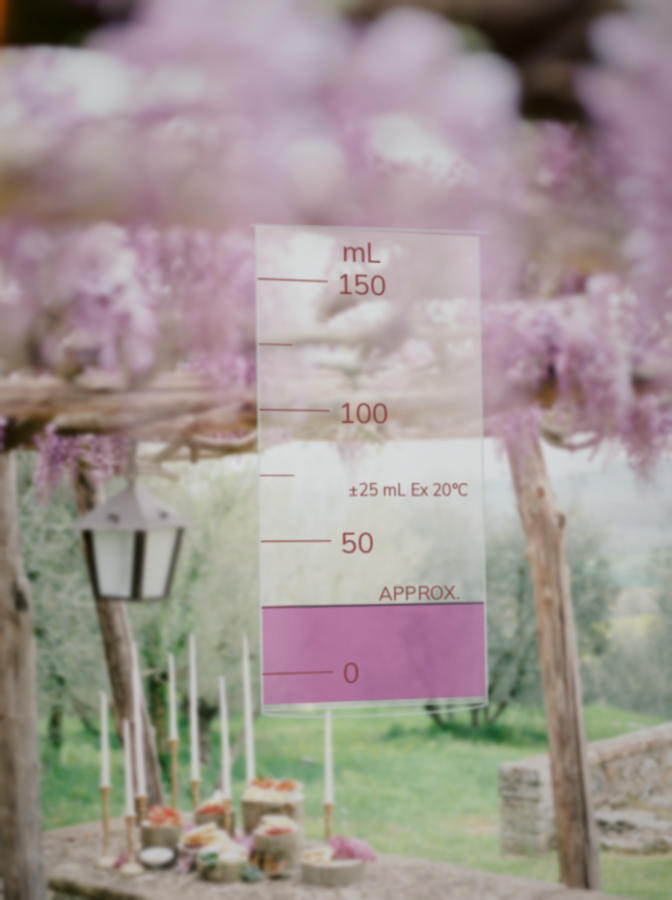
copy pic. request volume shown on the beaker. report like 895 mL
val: 25 mL
